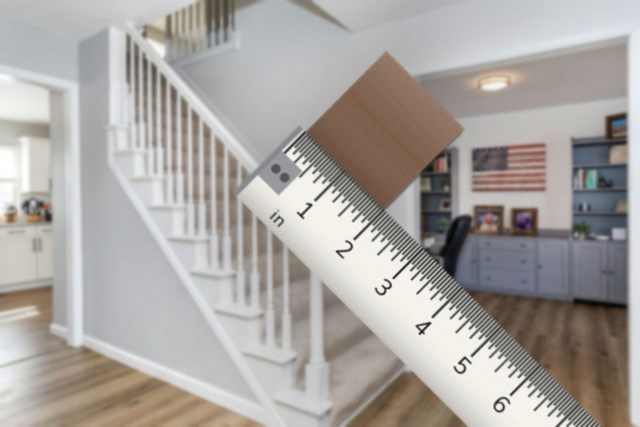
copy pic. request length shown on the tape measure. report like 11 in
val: 2 in
